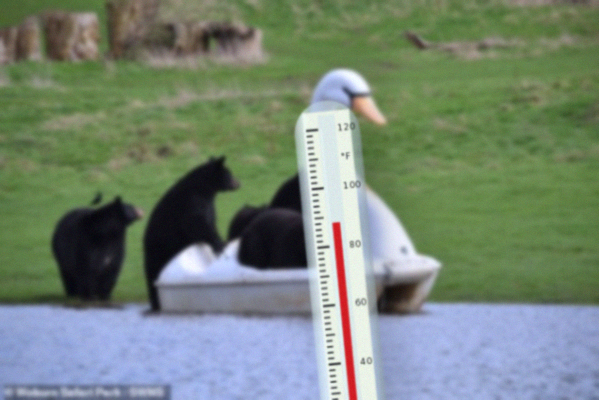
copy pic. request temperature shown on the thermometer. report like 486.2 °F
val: 88 °F
